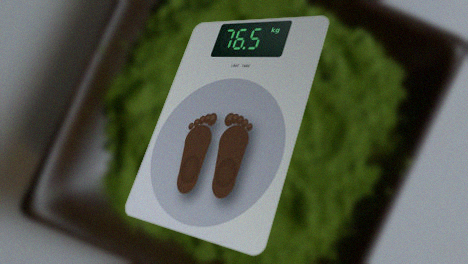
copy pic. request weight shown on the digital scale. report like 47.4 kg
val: 76.5 kg
